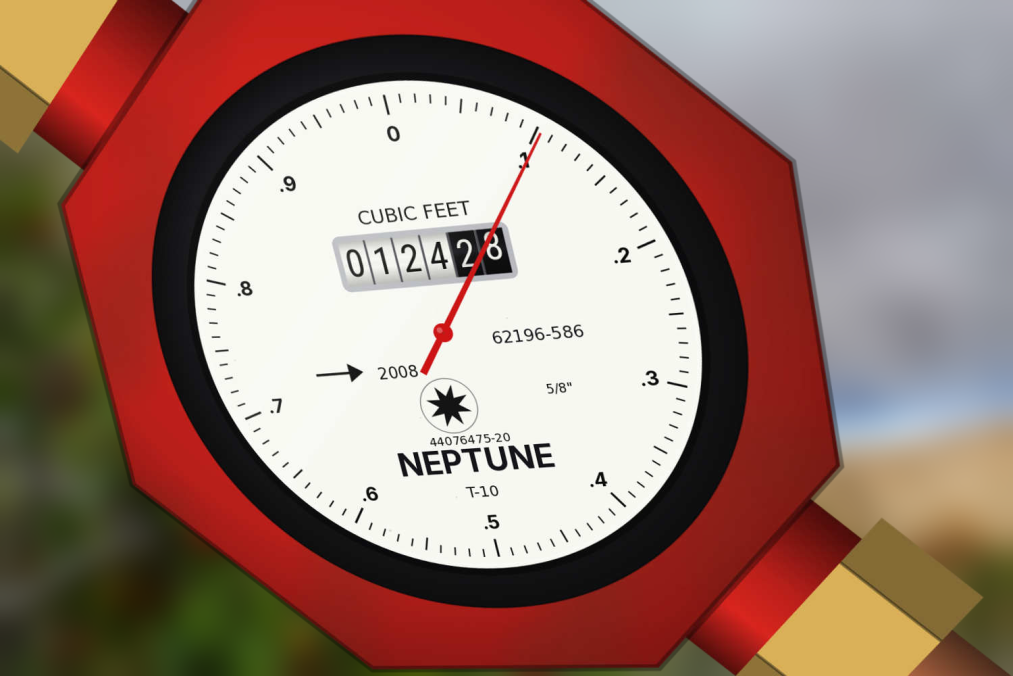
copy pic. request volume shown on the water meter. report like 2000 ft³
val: 12428.10 ft³
